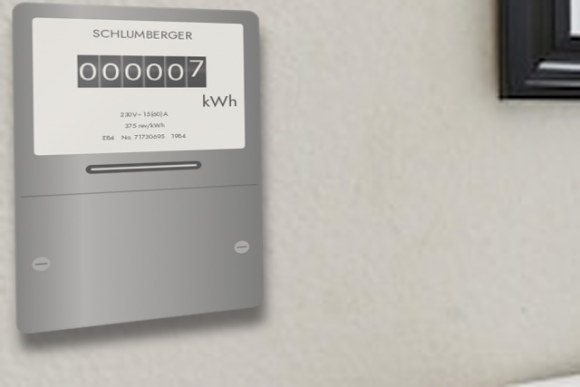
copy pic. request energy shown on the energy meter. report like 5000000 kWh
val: 7 kWh
